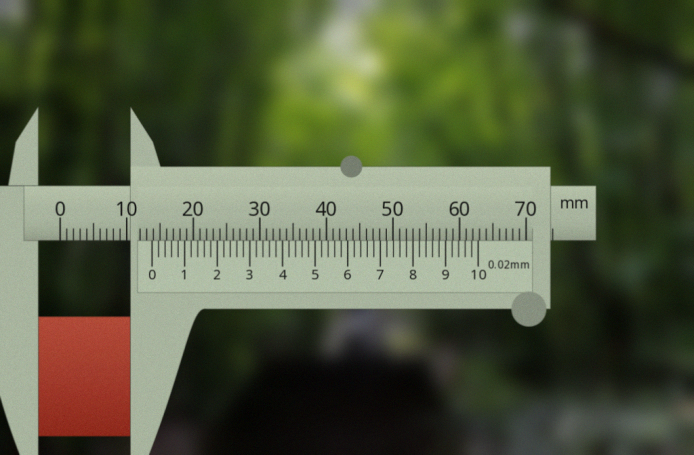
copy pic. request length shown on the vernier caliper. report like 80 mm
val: 13.8 mm
